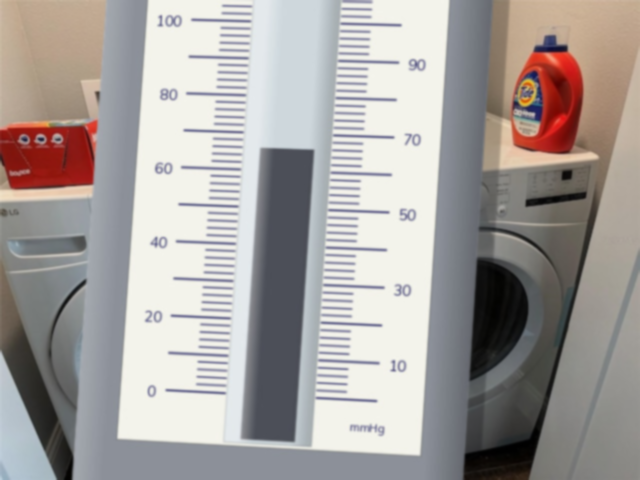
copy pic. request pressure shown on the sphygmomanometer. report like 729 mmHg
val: 66 mmHg
